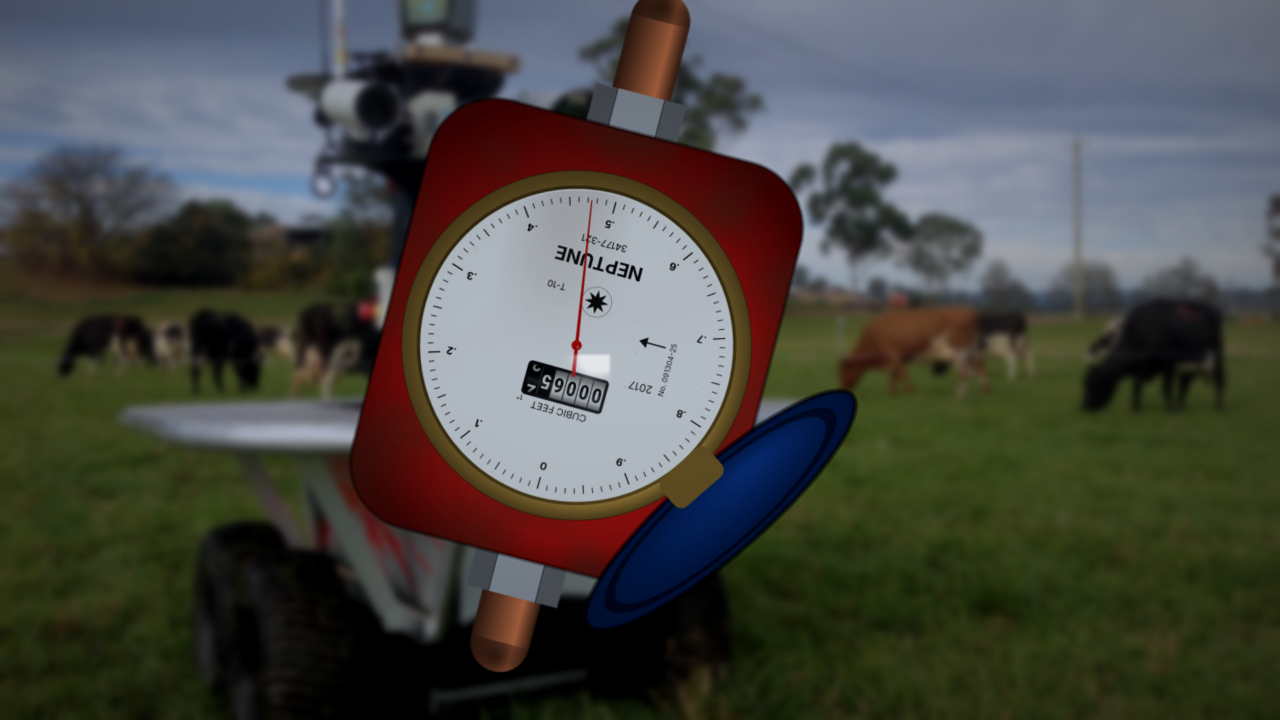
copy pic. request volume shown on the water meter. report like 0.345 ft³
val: 652.47 ft³
